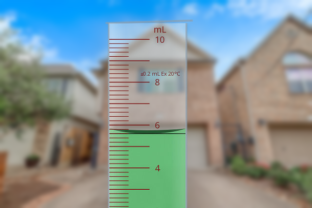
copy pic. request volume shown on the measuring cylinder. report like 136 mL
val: 5.6 mL
